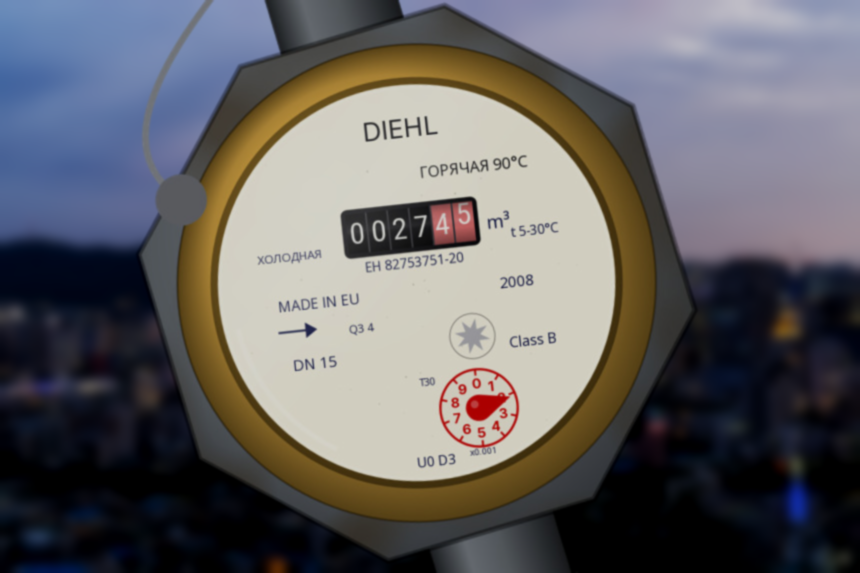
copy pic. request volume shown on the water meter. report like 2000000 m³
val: 27.452 m³
